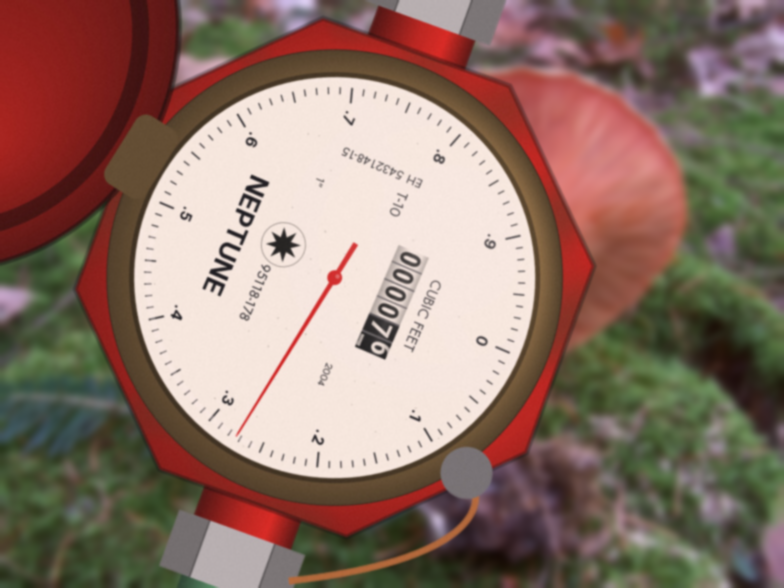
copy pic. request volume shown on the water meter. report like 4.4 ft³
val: 76.27 ft³
